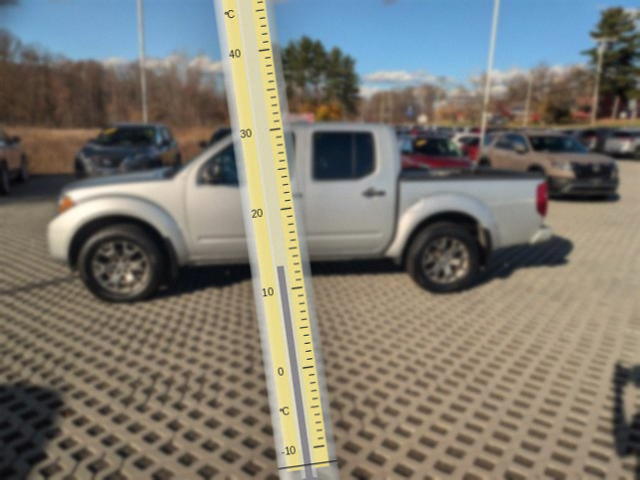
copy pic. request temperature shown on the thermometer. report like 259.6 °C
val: 13 °C
